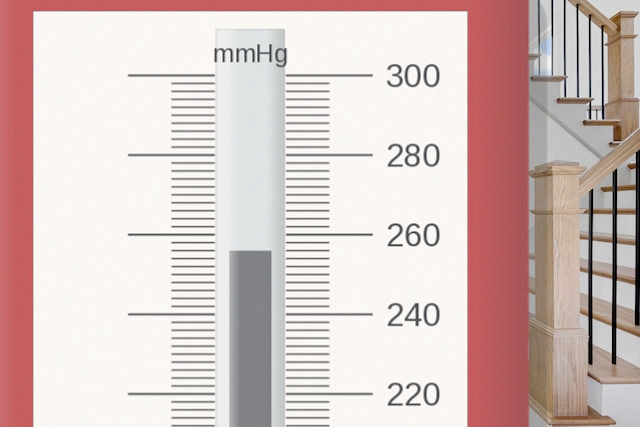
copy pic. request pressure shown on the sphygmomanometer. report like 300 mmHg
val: 256 mmHg
